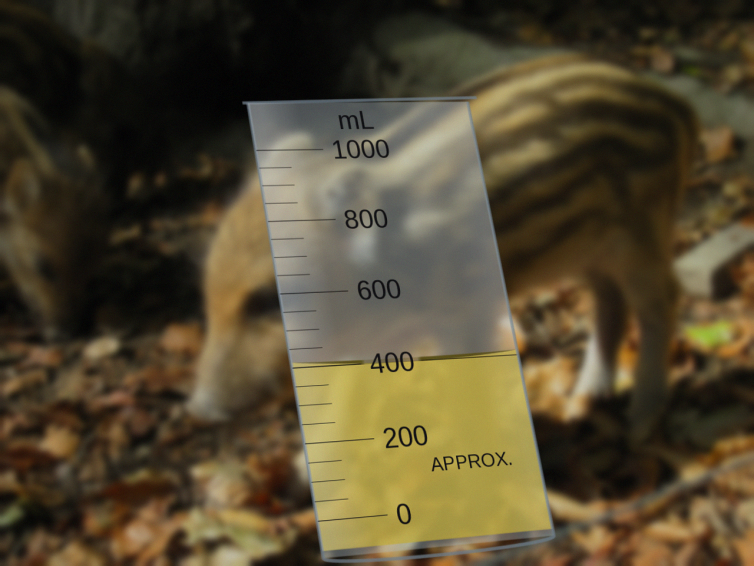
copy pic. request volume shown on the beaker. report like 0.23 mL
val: 400 mL
